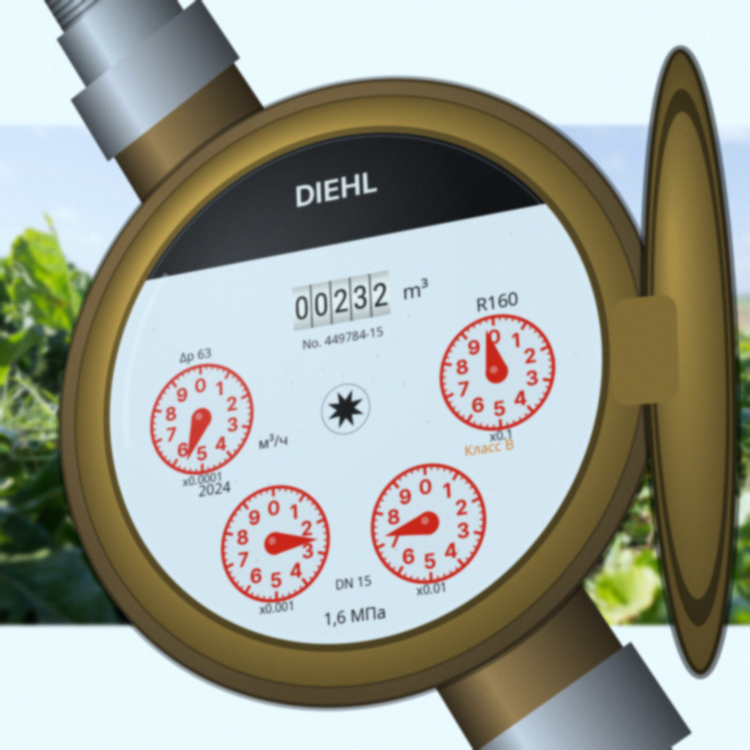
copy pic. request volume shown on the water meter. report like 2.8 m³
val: 231.9725 m³
